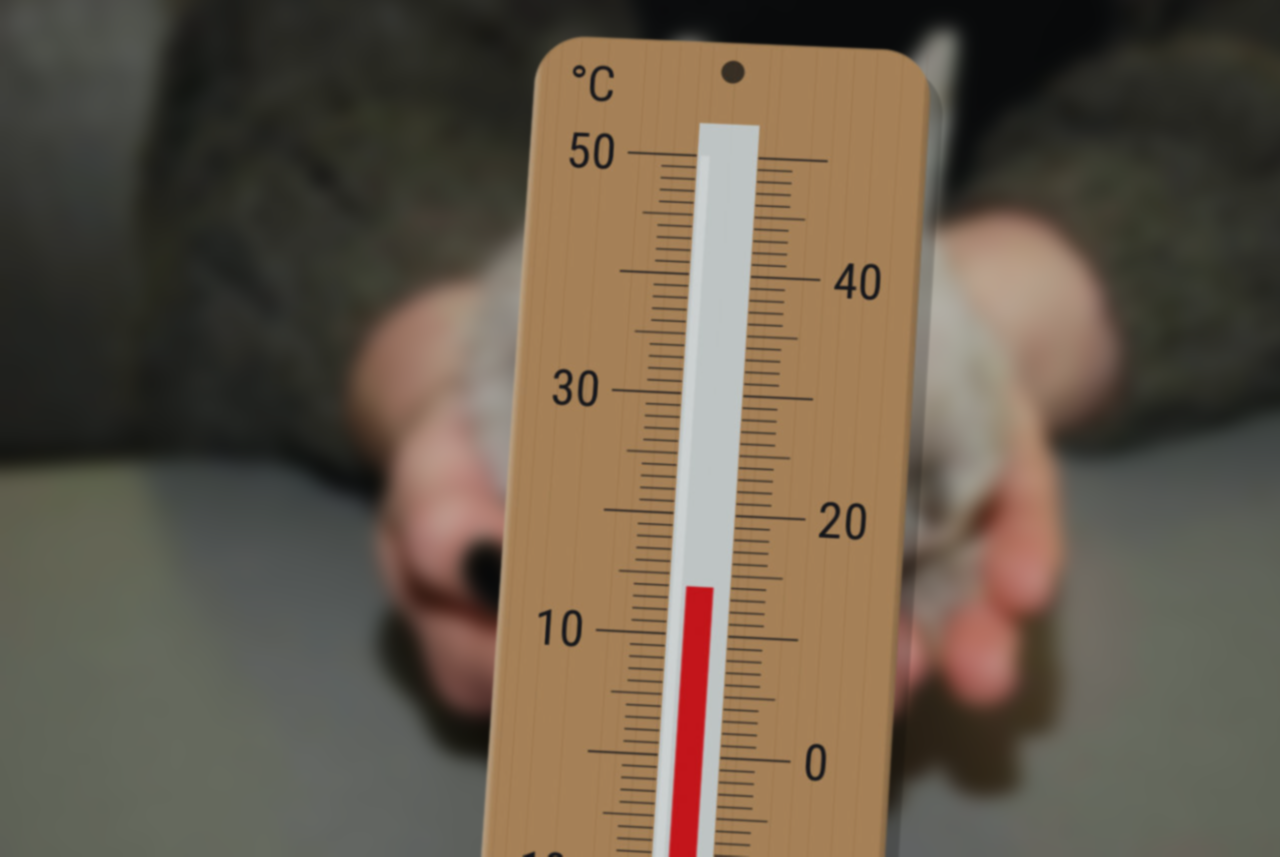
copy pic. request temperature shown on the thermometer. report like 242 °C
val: 14 °C
